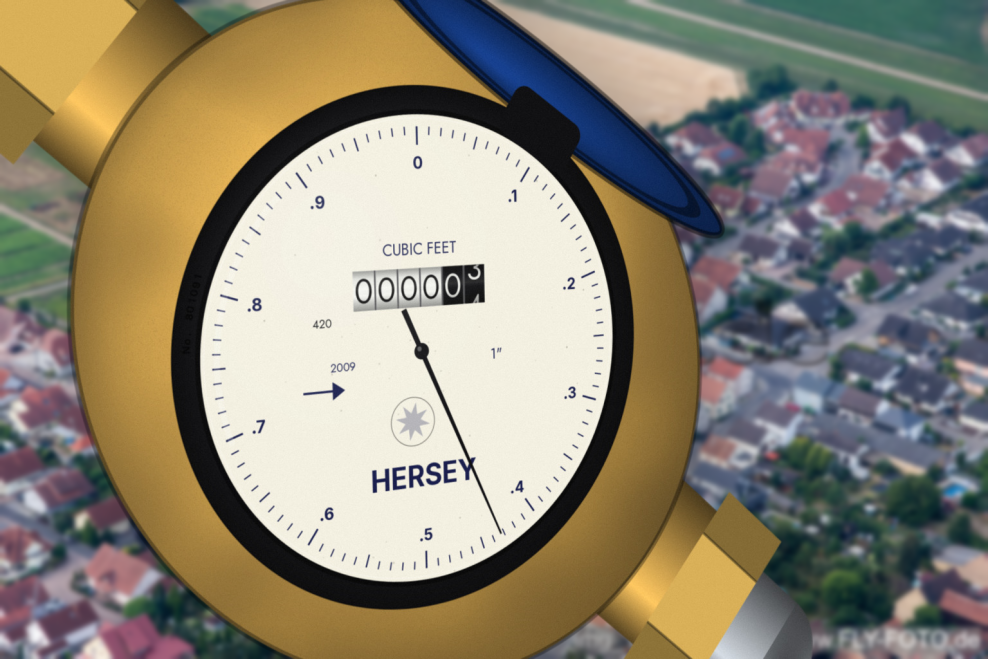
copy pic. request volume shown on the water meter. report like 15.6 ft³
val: 3.43 ft³
